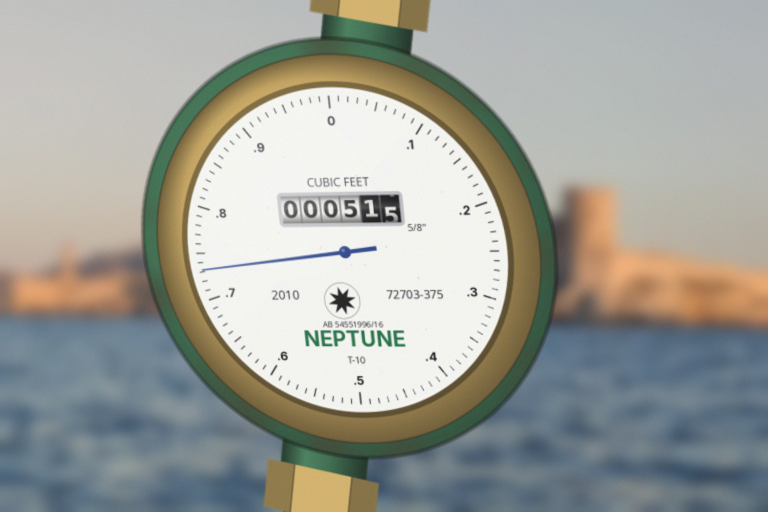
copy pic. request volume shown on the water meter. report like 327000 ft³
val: 514.73 ft³
